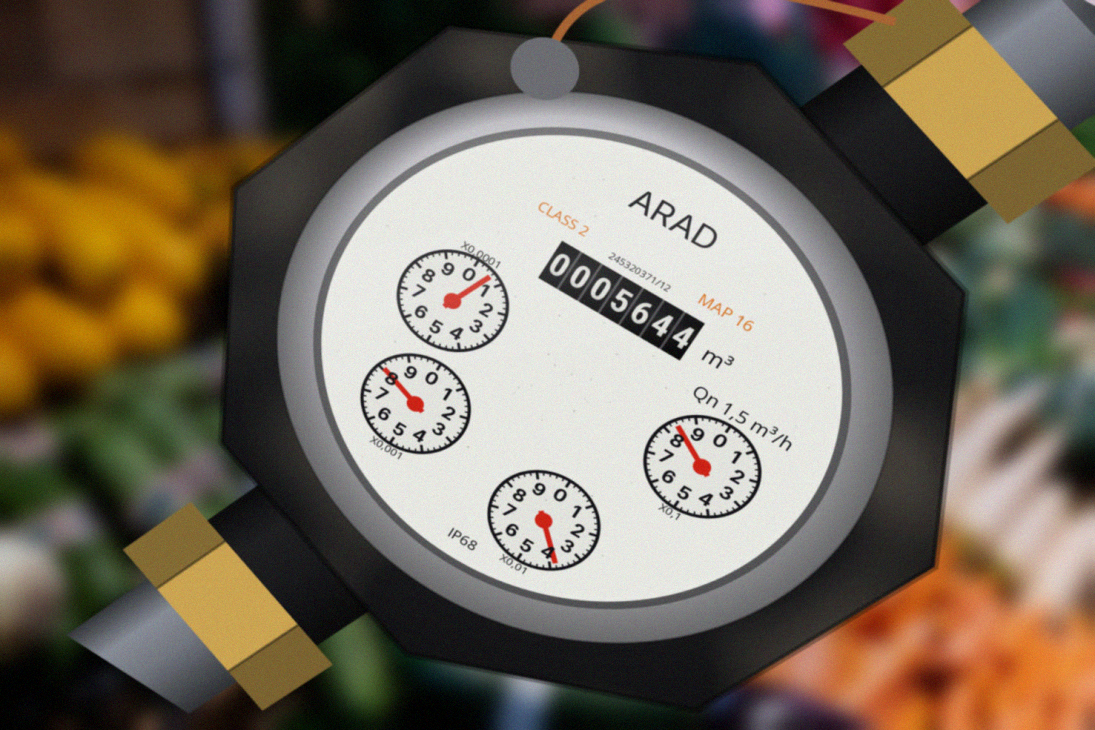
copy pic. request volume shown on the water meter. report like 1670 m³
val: 5644.8380 m³
